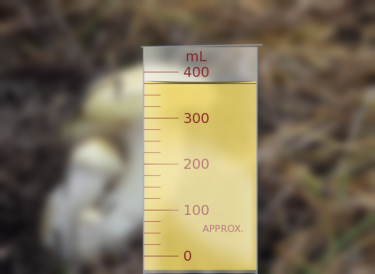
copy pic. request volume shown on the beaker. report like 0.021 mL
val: 375 mL
